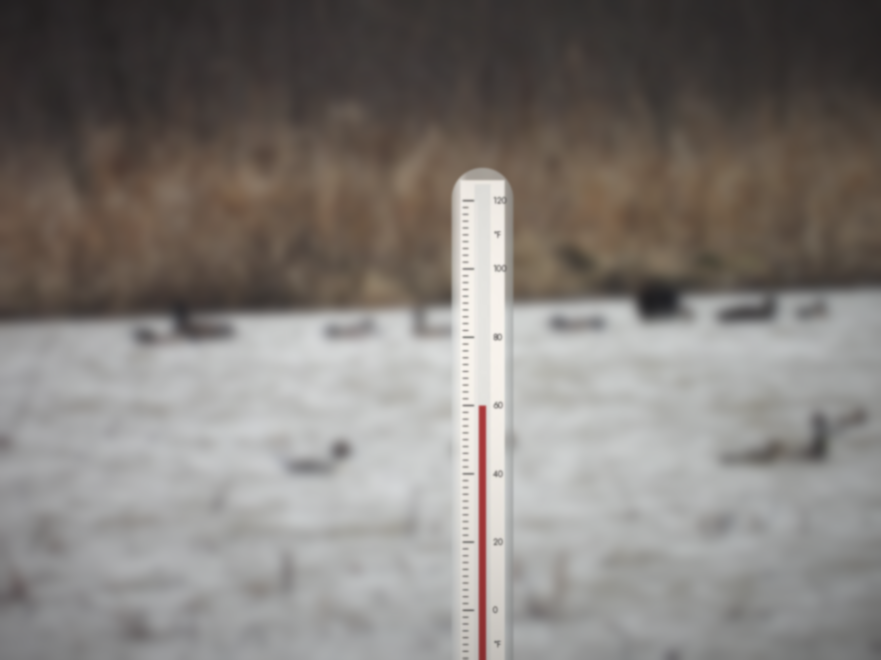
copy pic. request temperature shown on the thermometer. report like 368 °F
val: 60 °F
